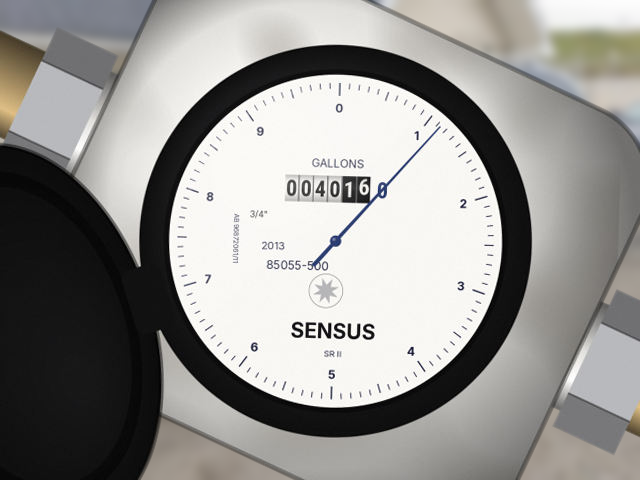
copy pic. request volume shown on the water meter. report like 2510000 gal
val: 40161.1 gal
